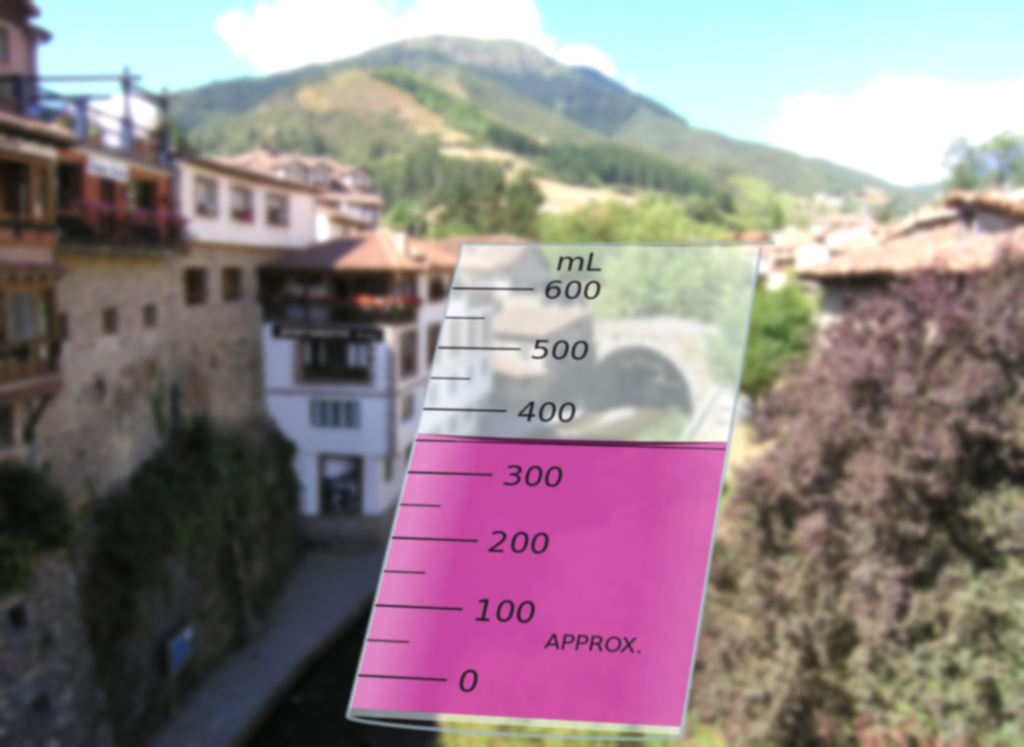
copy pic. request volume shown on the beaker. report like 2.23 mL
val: 350 mL
